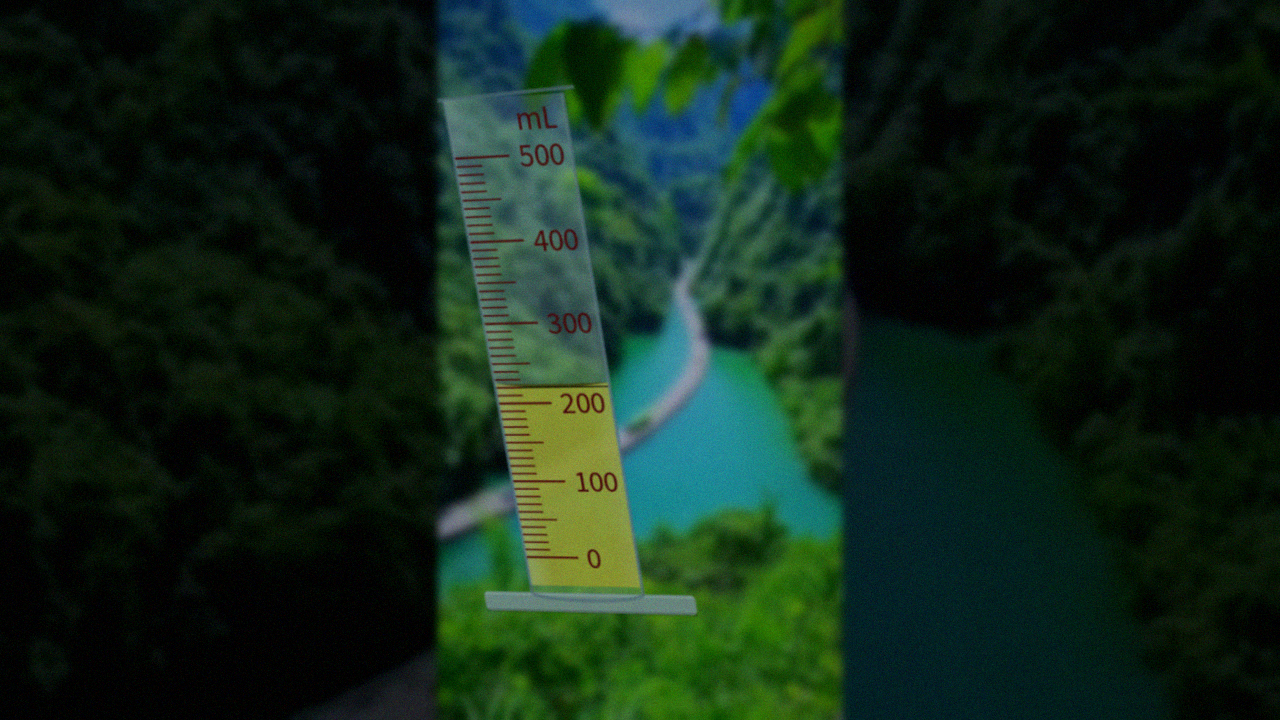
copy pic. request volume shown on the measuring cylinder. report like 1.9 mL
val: 220 mL
